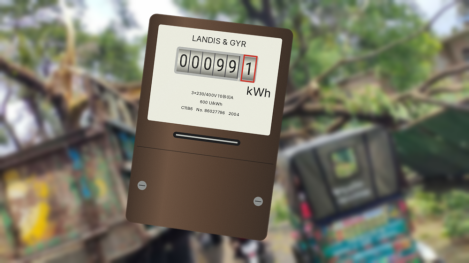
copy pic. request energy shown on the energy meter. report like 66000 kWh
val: 99.1 kWh
